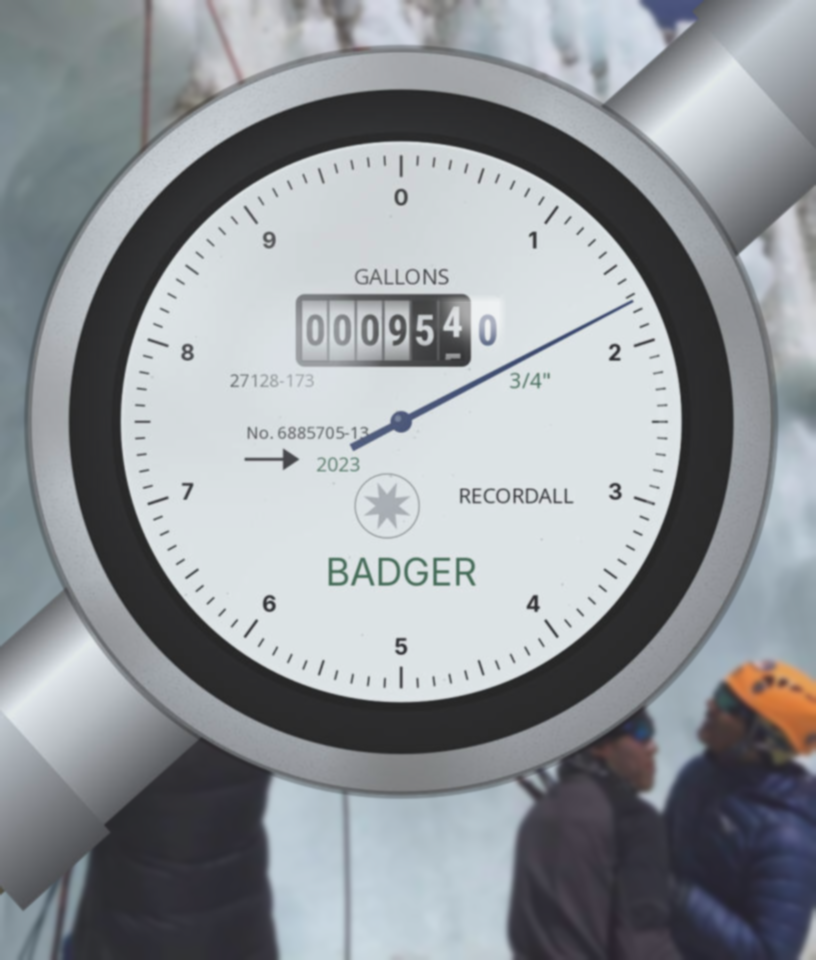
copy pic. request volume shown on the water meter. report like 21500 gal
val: 9541.7 gal
